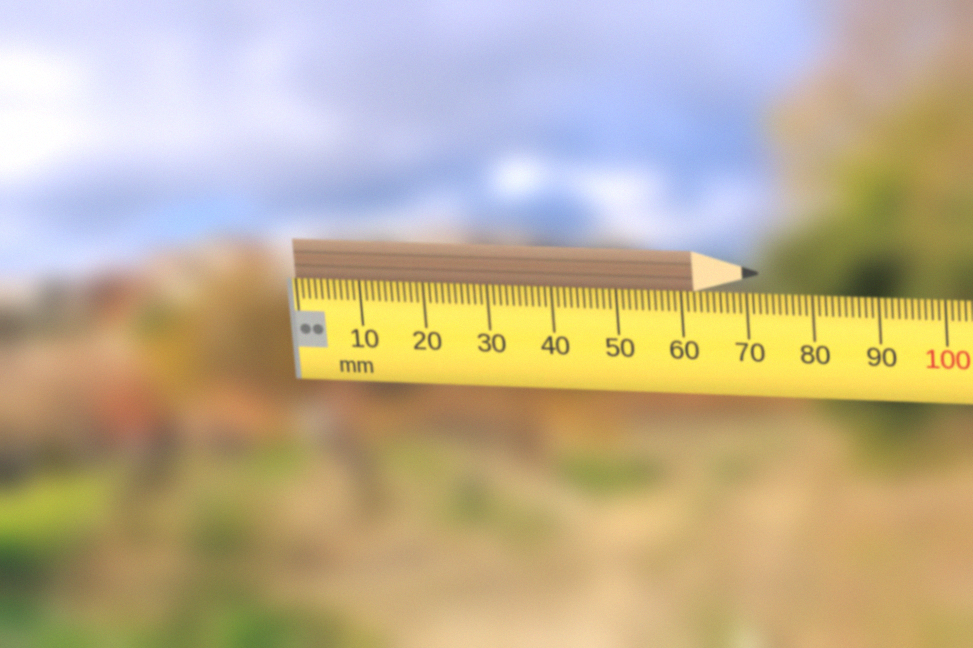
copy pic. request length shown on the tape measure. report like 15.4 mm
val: 72 mm
